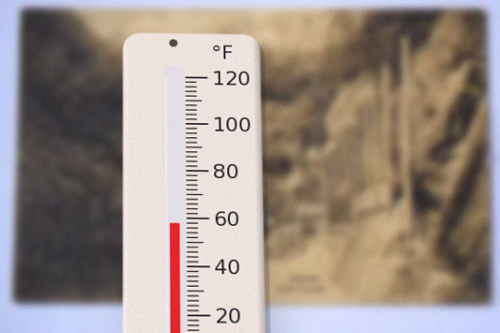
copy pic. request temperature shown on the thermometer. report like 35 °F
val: 58 °F
